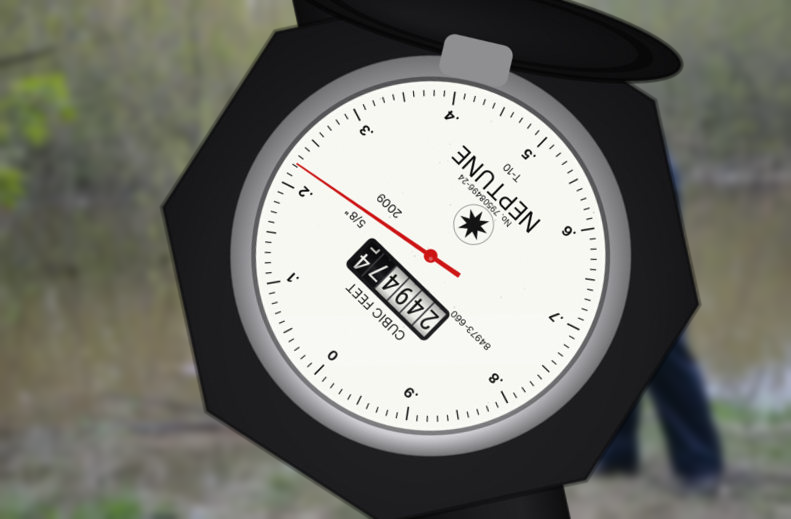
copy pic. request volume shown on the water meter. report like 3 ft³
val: 249474.22 ft³
